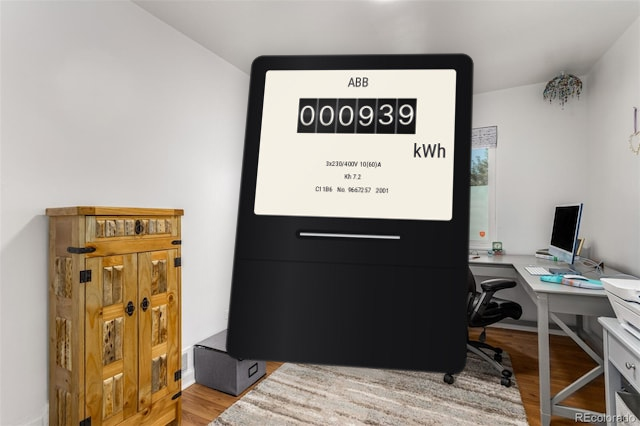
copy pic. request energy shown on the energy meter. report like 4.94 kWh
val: 939 kWh
